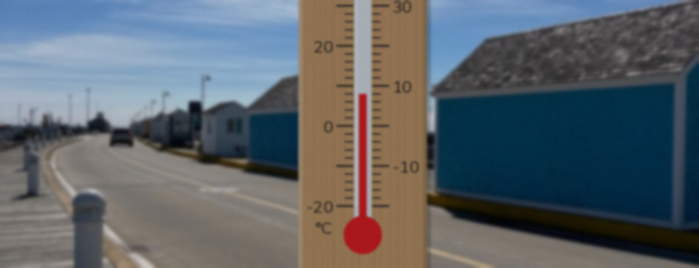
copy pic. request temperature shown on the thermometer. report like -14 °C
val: 8 °C
